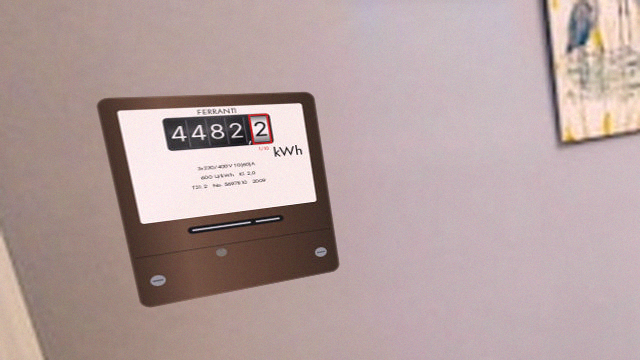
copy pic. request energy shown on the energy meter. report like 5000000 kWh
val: 4482.2 kWh
